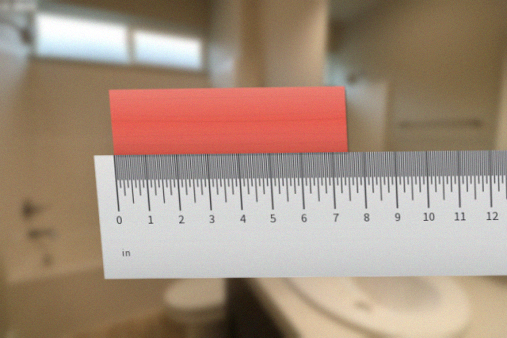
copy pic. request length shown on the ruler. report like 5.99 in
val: 7.5 in
